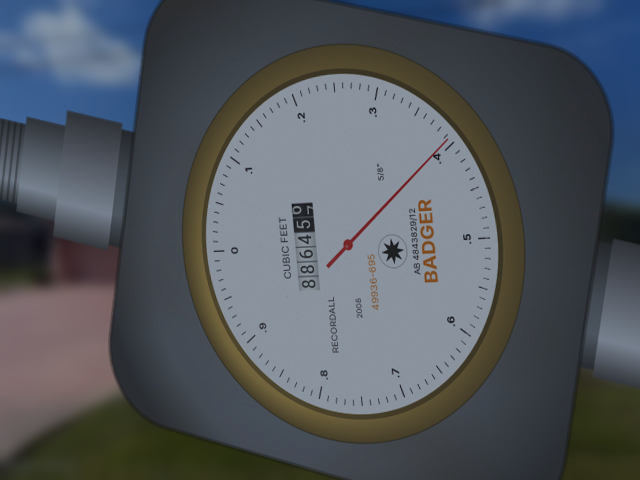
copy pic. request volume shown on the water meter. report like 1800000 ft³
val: 886456.39 ft³
